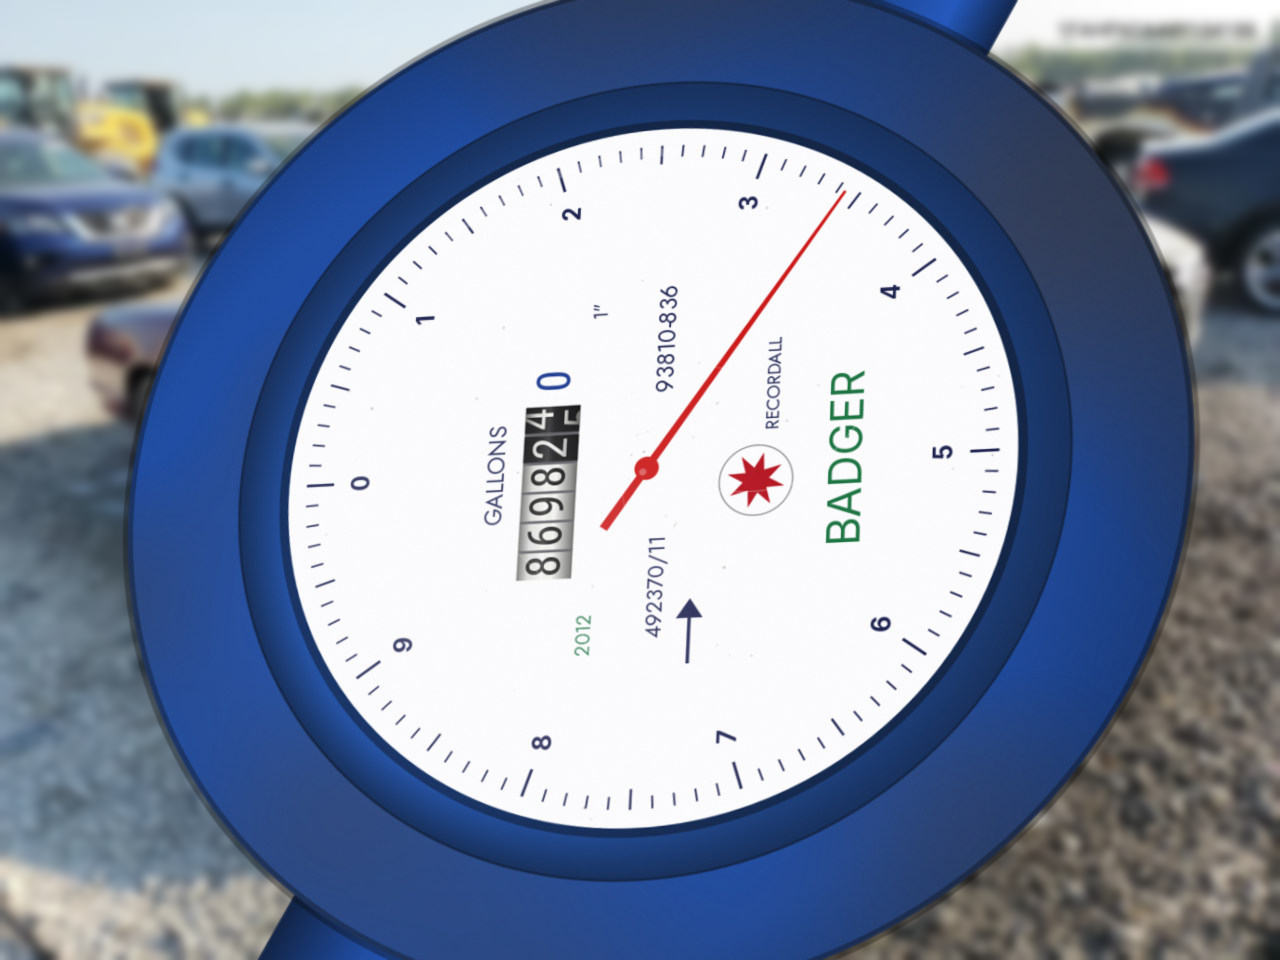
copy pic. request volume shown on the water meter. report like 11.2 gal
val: 8698243.4 gal
